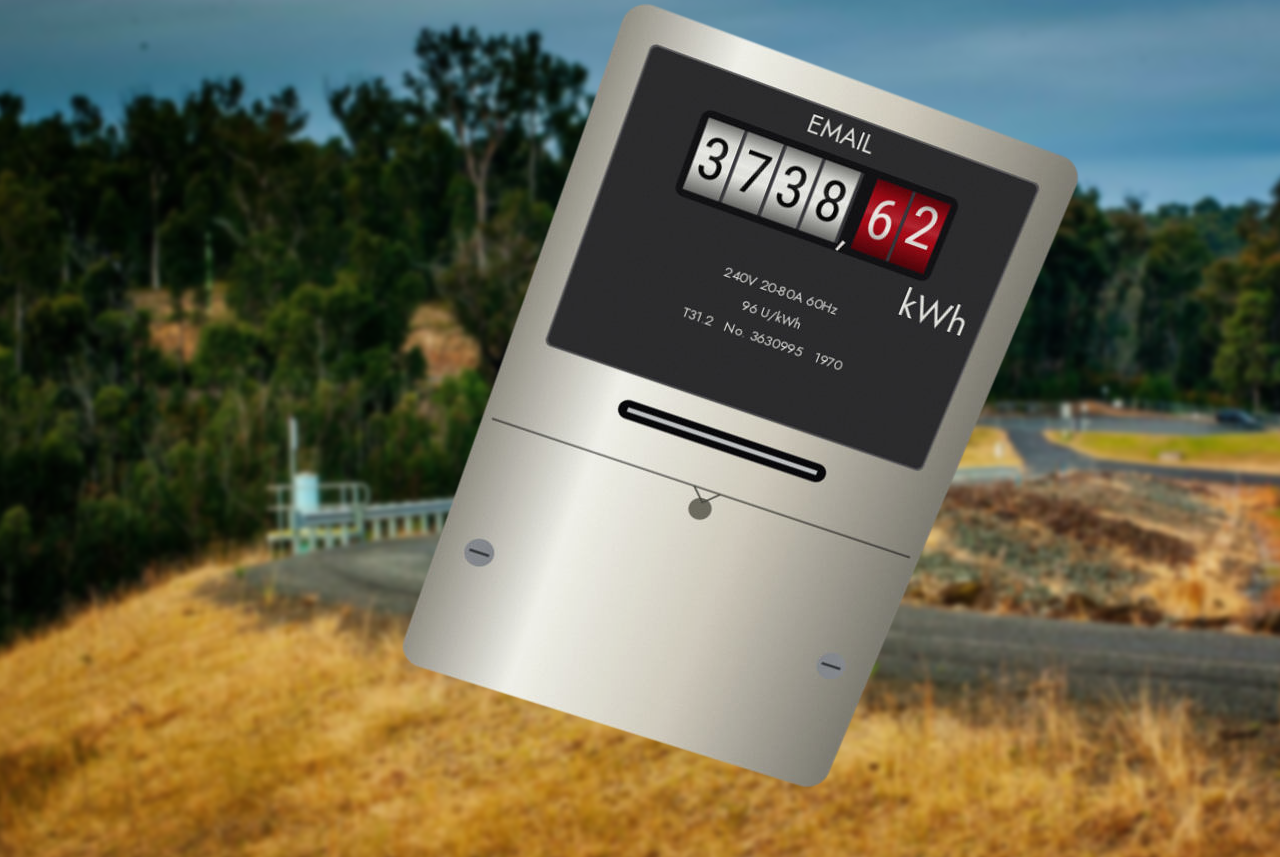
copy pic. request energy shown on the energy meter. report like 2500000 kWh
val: 3738.62 kWh
